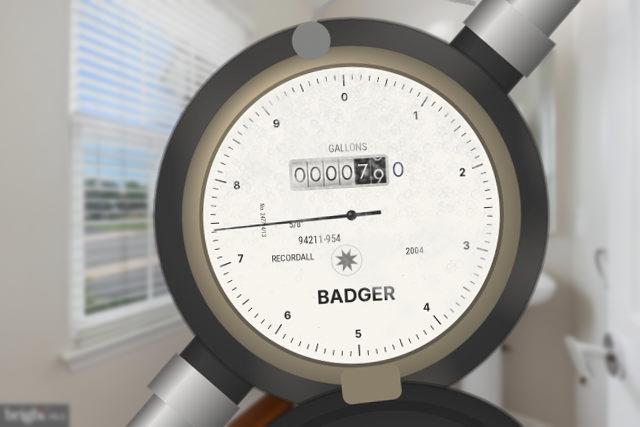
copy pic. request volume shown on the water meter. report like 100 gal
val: 787.4 gal
